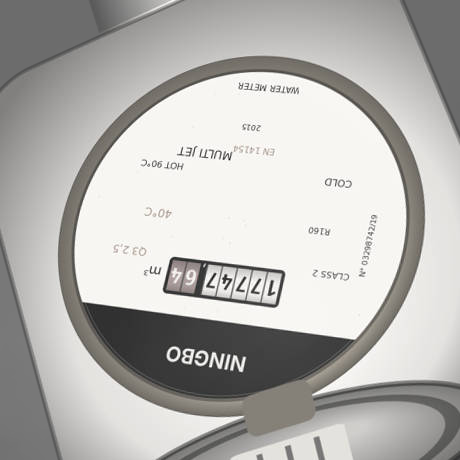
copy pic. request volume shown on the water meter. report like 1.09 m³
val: 17747.64 m³
